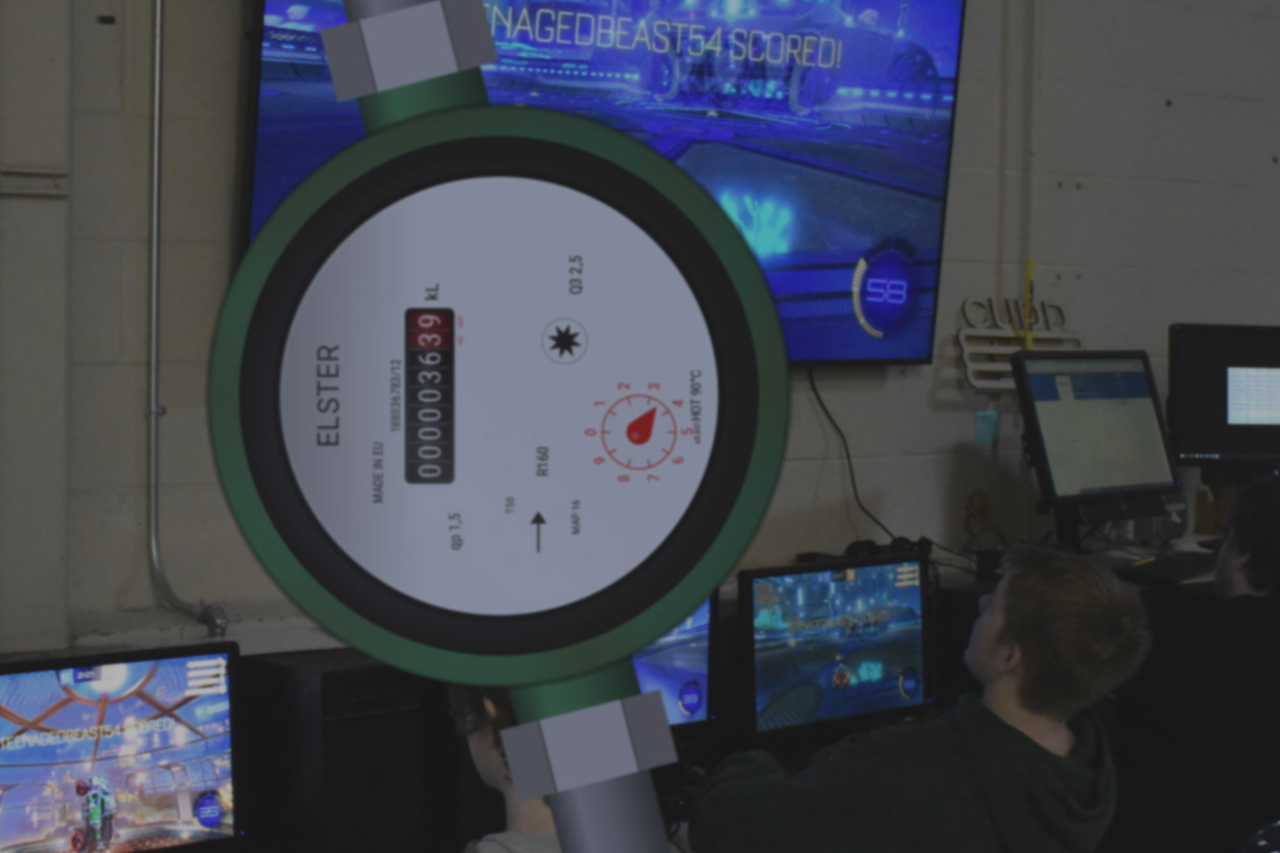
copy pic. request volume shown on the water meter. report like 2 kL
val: 36.393 kL
